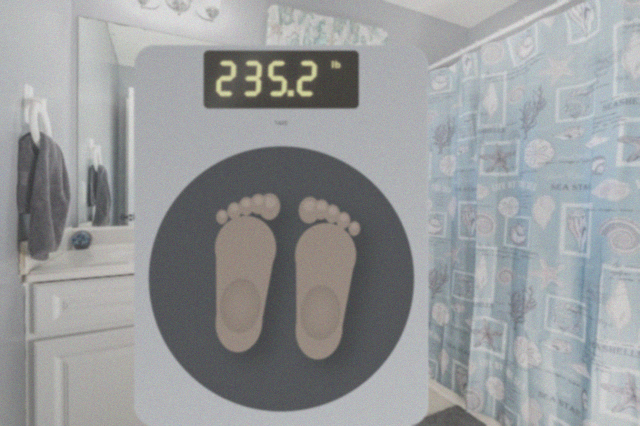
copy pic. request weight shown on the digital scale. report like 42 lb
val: 235.2 lb
